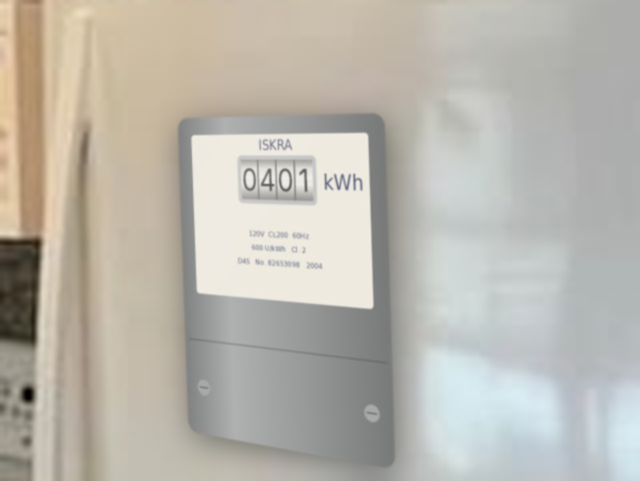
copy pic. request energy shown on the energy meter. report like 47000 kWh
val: 401 kWh
